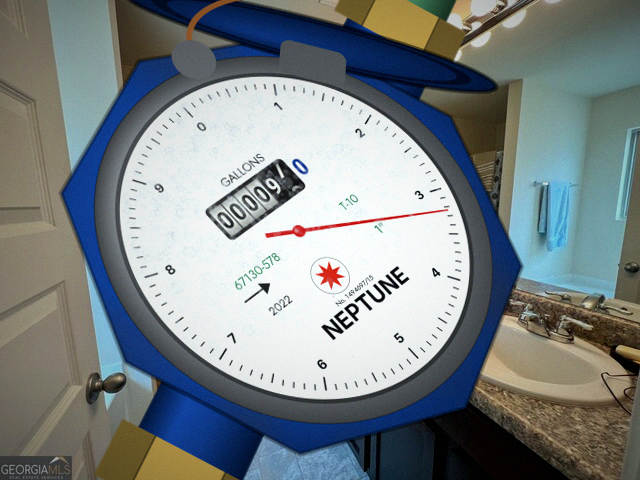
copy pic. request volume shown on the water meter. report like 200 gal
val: 973.2 gal
